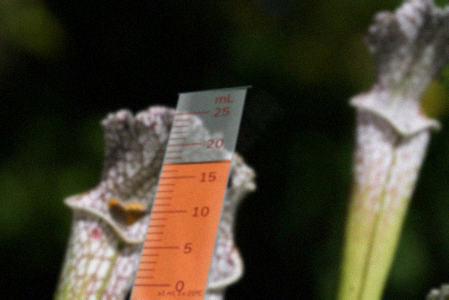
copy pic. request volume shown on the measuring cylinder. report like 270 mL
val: 17 mL
